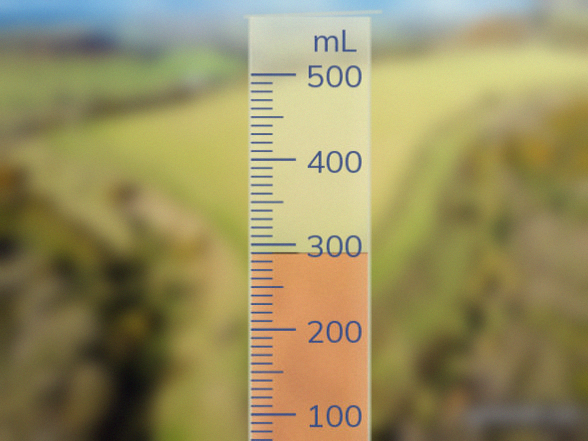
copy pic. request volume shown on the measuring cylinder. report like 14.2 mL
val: 290 mL
